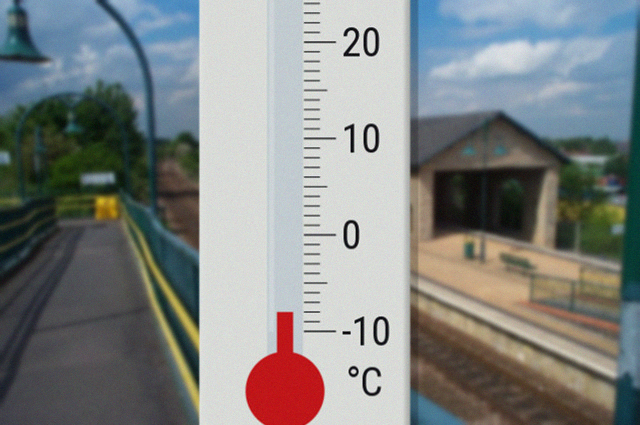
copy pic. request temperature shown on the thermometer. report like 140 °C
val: -8 °C
